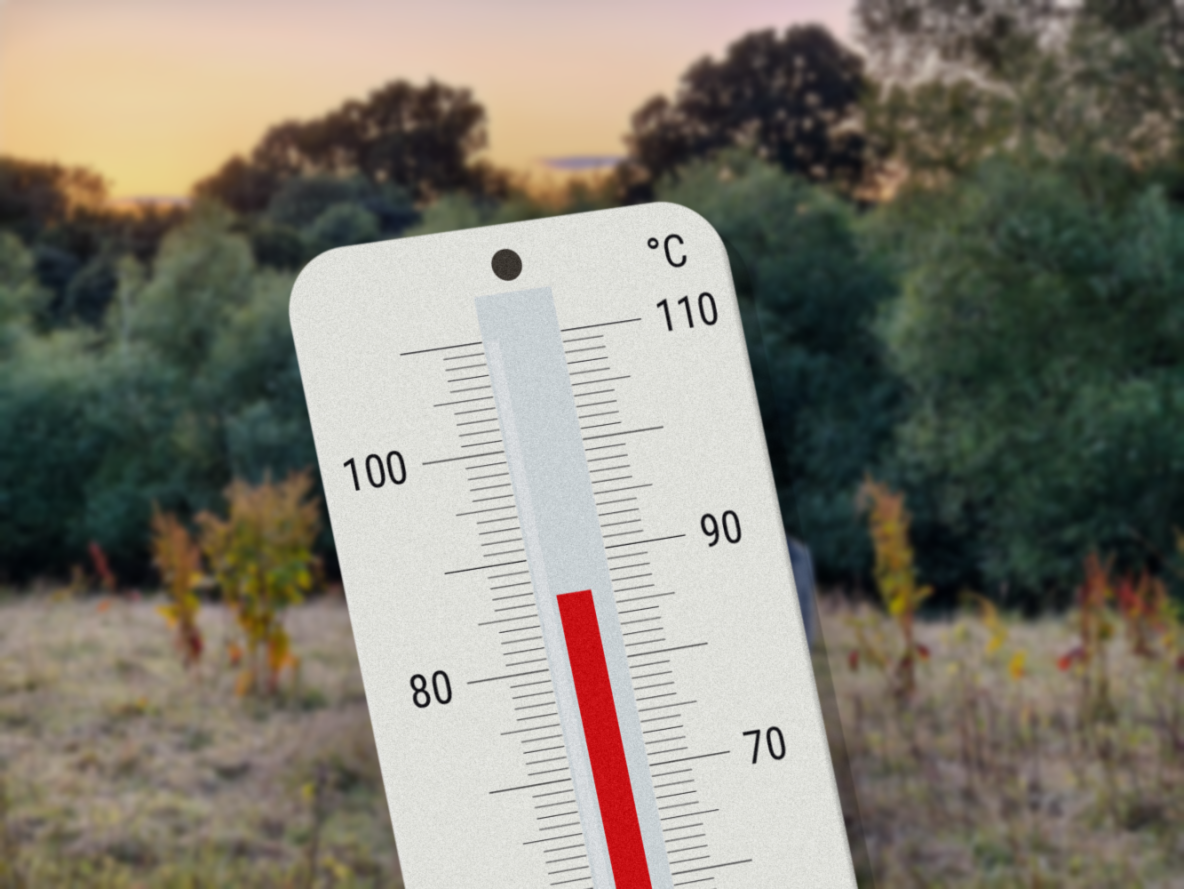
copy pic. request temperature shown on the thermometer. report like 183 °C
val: 86.5 °C
